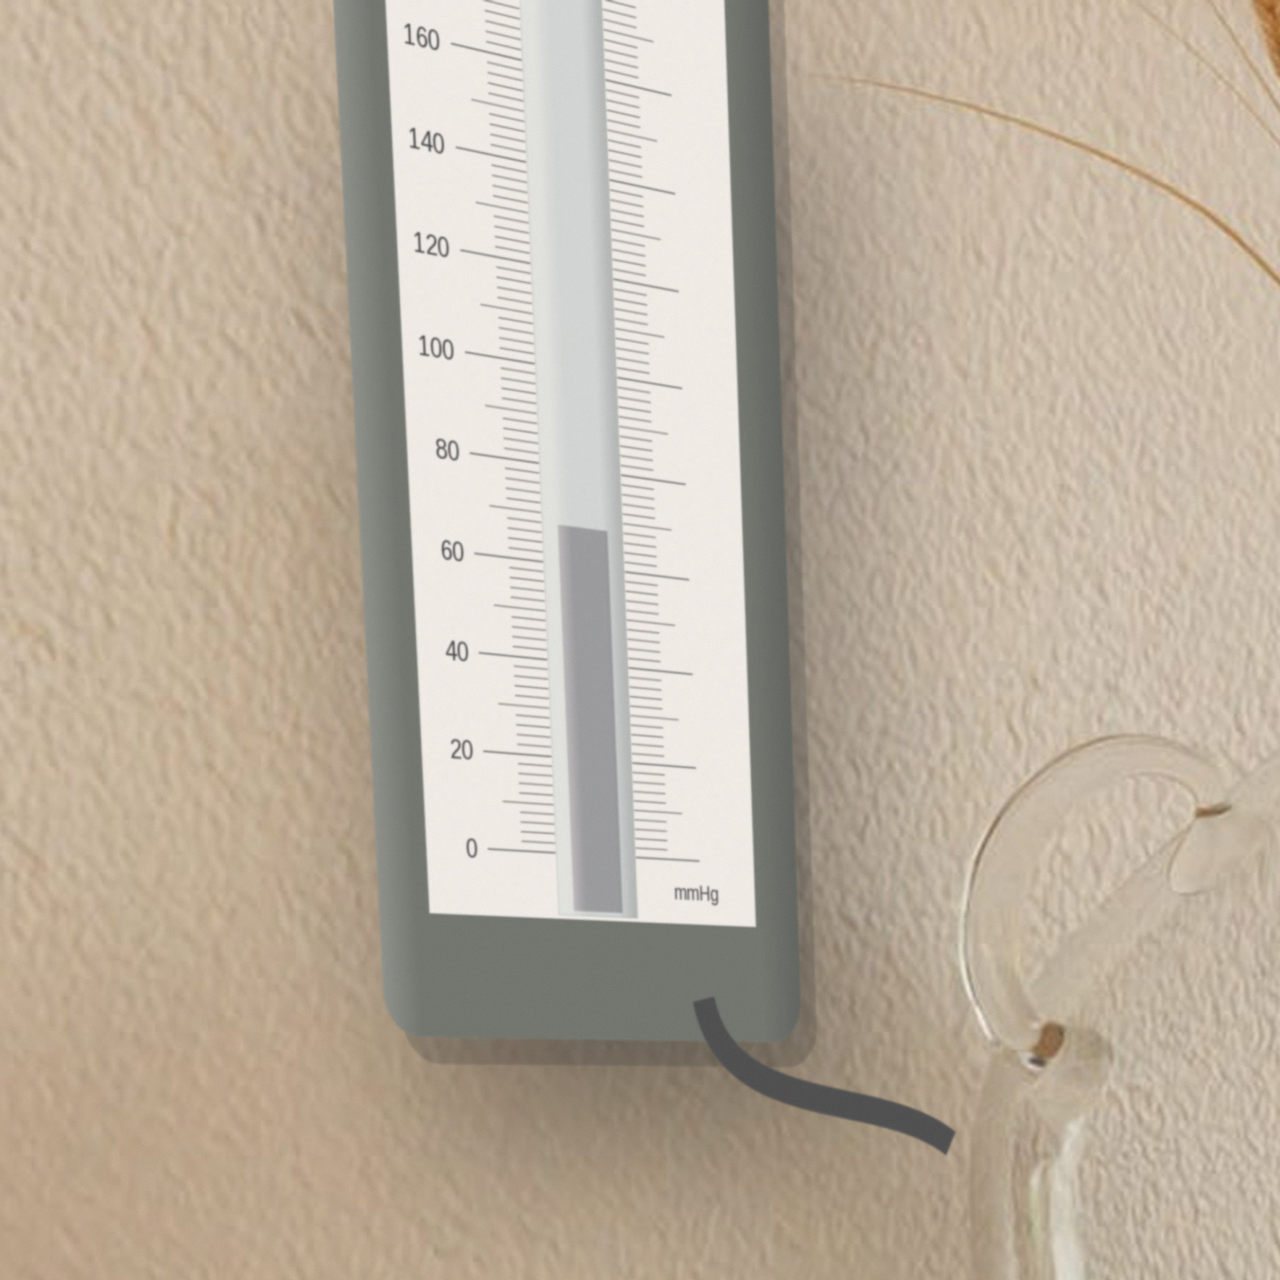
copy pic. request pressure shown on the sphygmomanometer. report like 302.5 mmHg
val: 68 mmHg
